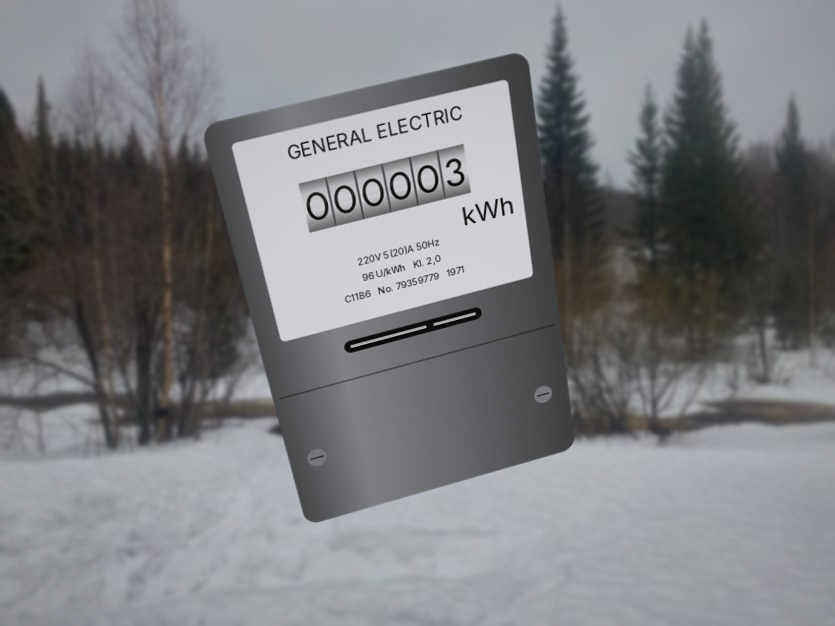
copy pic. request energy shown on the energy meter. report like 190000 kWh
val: 3 kWh
